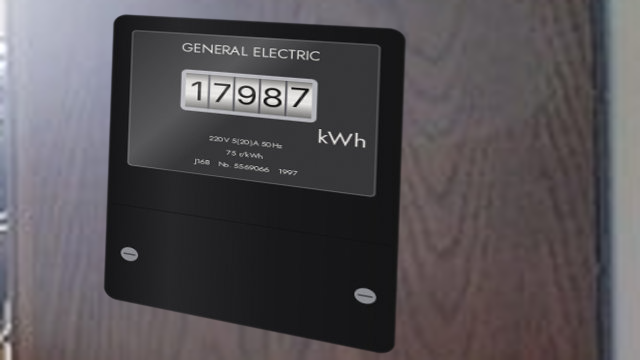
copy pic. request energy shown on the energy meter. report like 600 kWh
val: 17987 kWh
